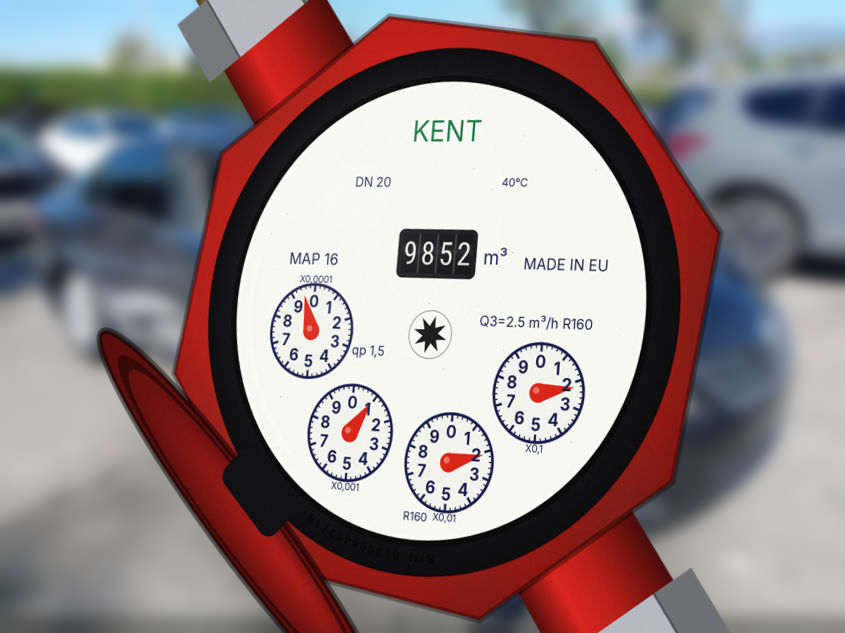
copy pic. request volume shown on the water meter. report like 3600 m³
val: 9852.2209 m³
